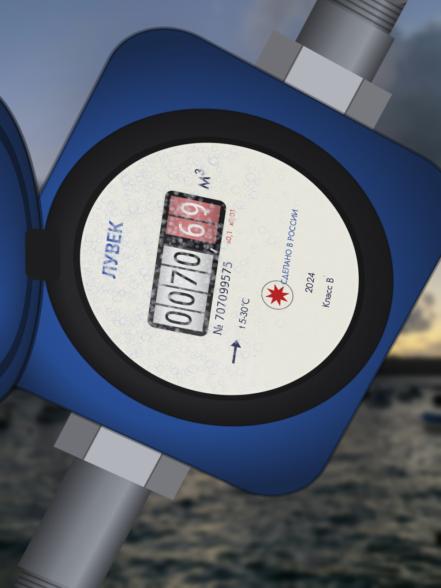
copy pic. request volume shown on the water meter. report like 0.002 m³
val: 70.69 m³
